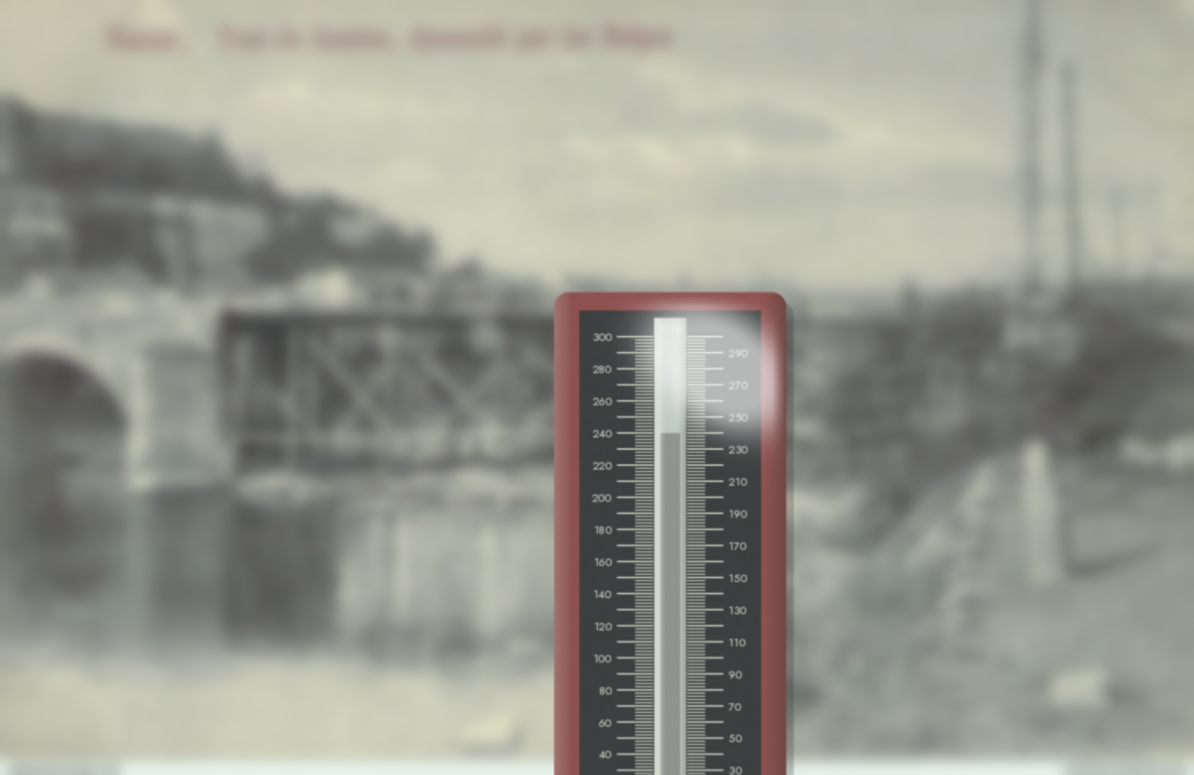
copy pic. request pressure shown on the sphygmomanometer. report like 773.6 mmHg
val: 240 mmHg
